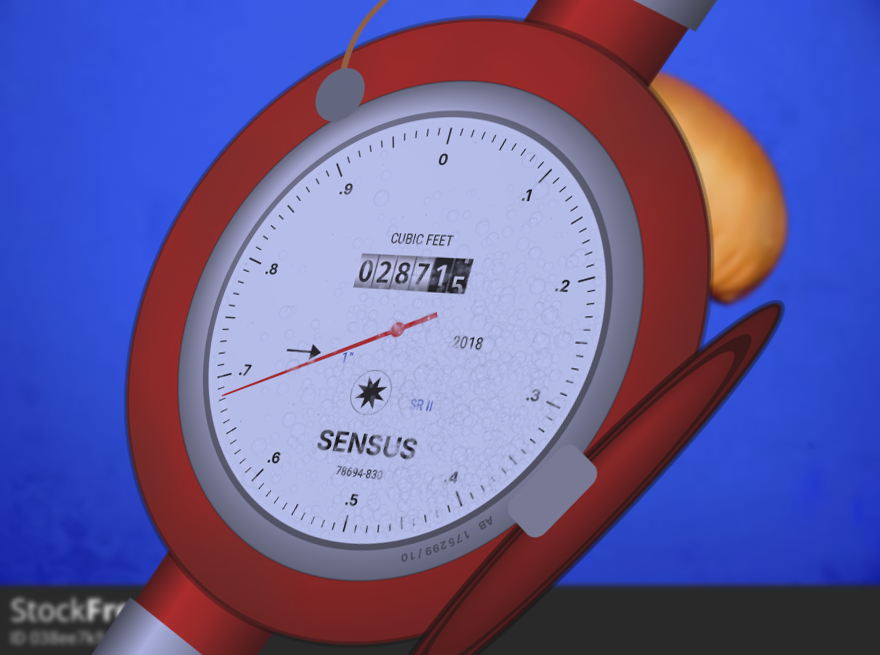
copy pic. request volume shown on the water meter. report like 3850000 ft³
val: 28714.68 ft³
